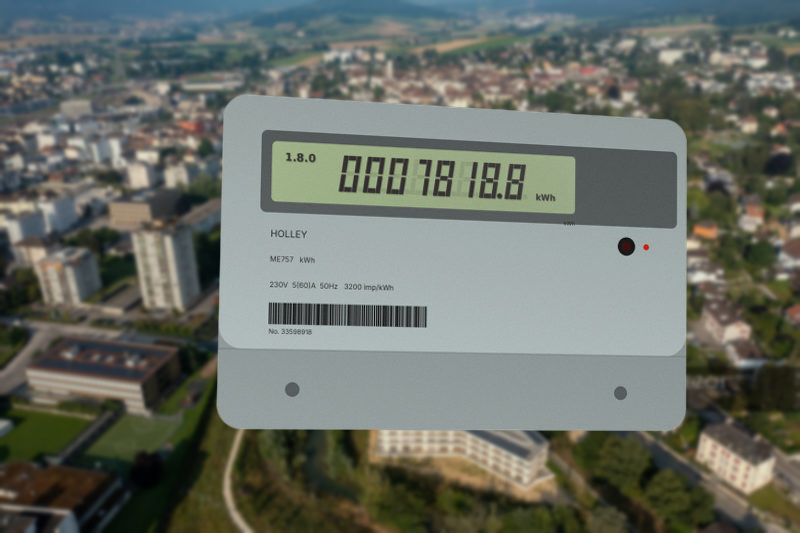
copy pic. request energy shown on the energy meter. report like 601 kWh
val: 7818.8 kWh
